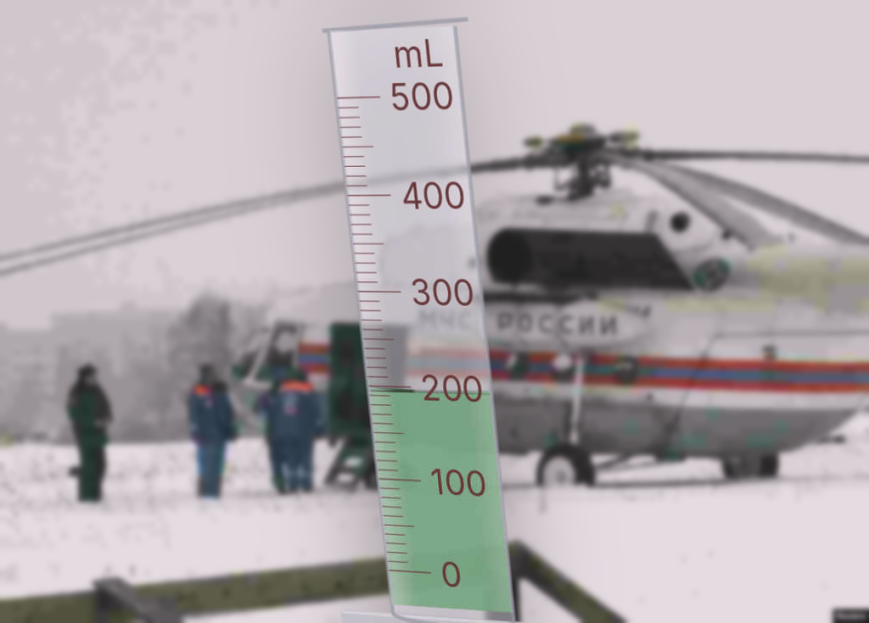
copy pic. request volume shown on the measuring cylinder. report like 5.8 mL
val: 195 mL
